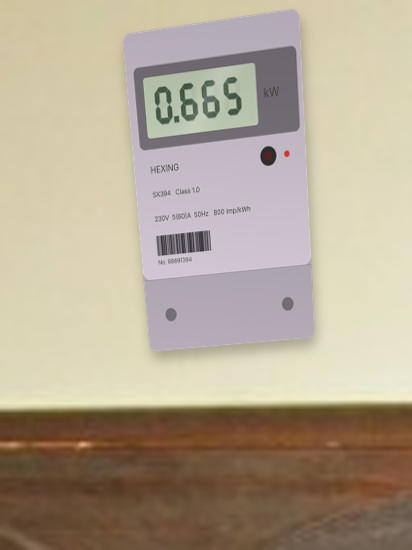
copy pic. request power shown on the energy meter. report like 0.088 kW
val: 0.665 kW
